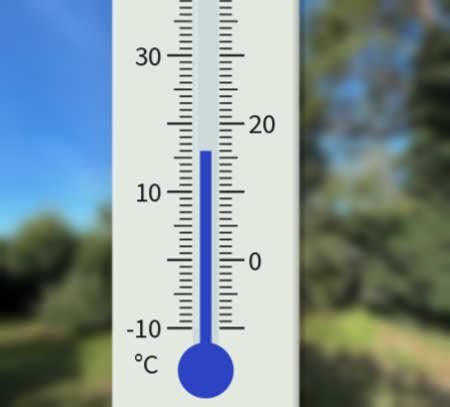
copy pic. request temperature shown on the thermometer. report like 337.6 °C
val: 16 °C
